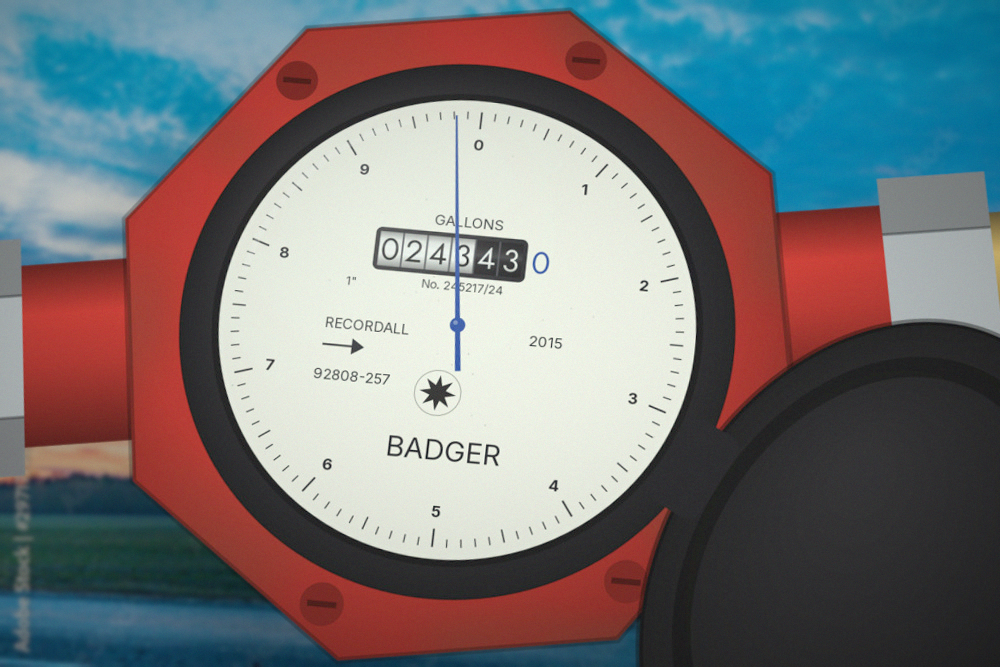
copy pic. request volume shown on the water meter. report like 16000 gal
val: 243429.8 gal
